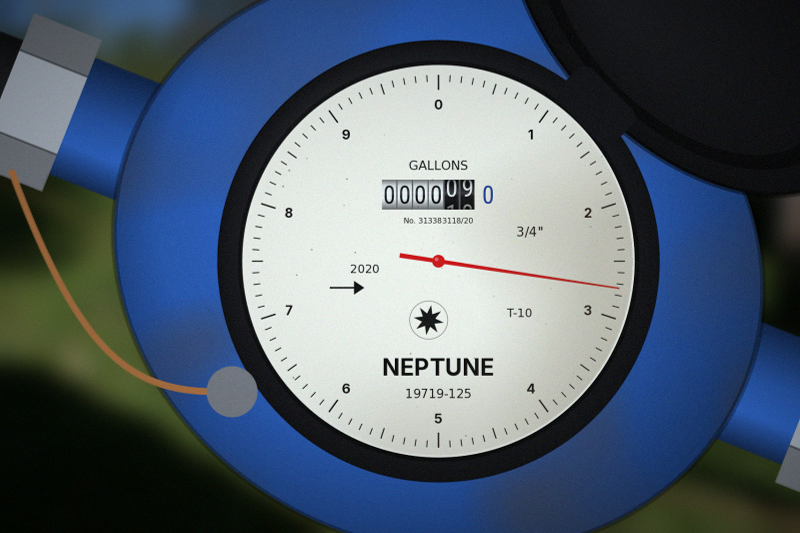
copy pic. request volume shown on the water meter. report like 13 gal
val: 92.7 gal
